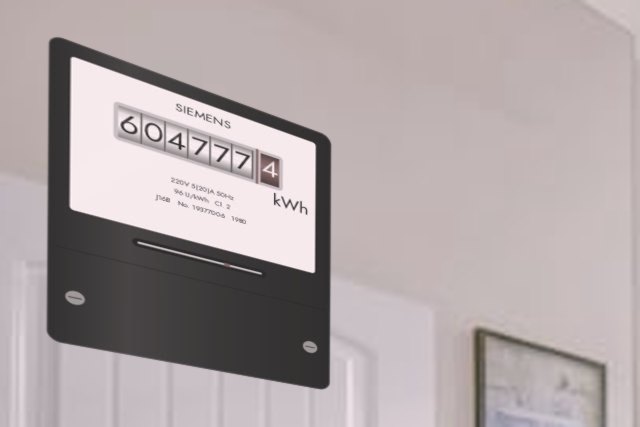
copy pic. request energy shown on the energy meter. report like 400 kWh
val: 604777.4 kWh
